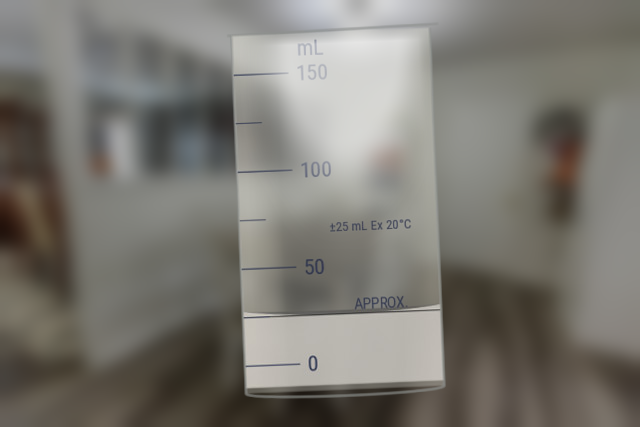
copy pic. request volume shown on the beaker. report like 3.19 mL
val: 25 mL
